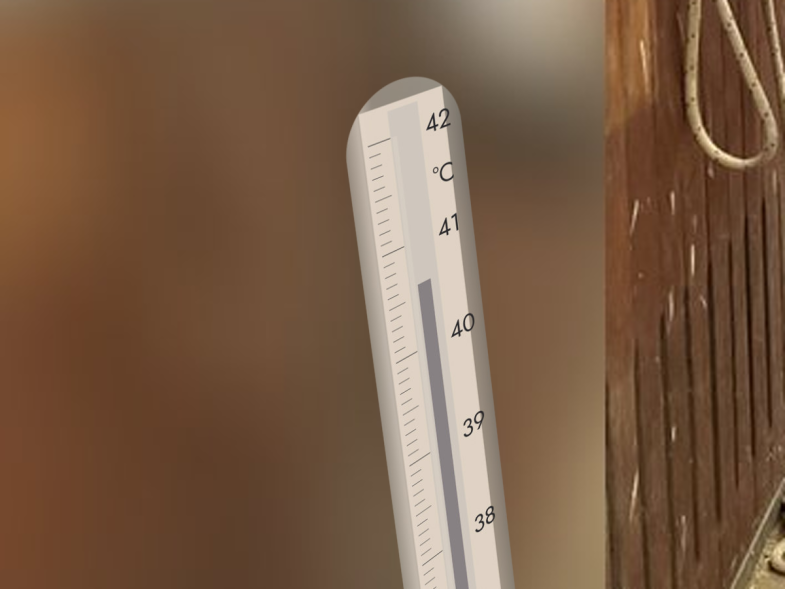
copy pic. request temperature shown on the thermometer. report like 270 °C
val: 40.6 °C
